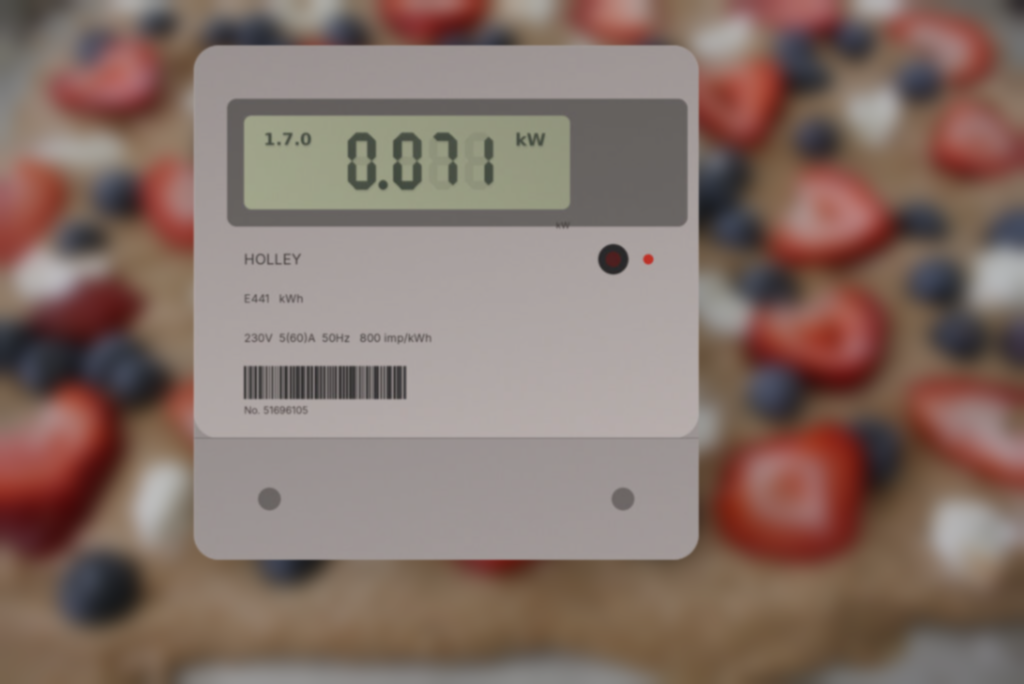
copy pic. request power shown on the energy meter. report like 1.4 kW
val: 0.071 kW
